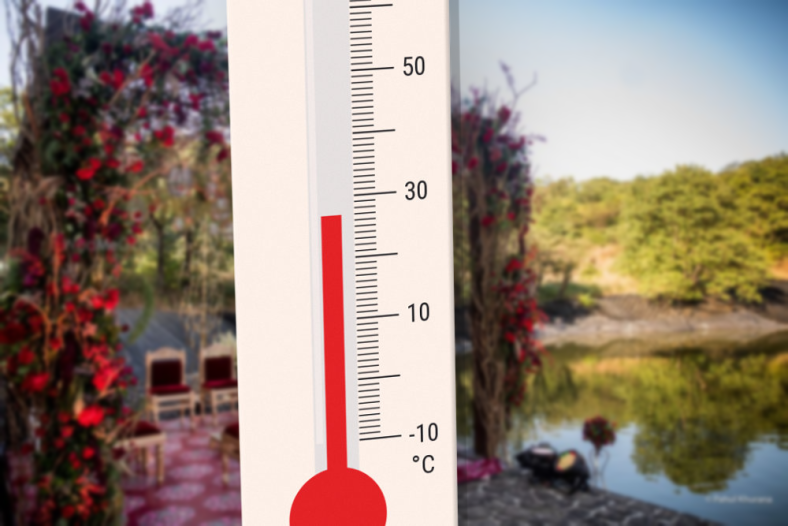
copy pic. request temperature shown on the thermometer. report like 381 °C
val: 27 °C
